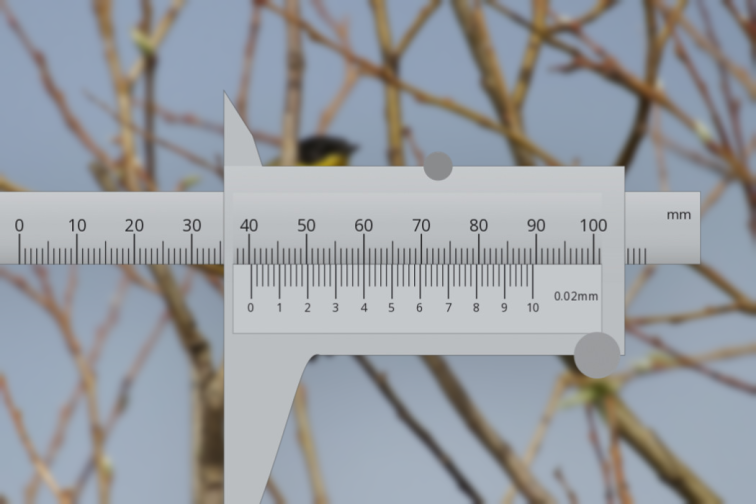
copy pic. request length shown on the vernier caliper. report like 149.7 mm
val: 40.4 mm
